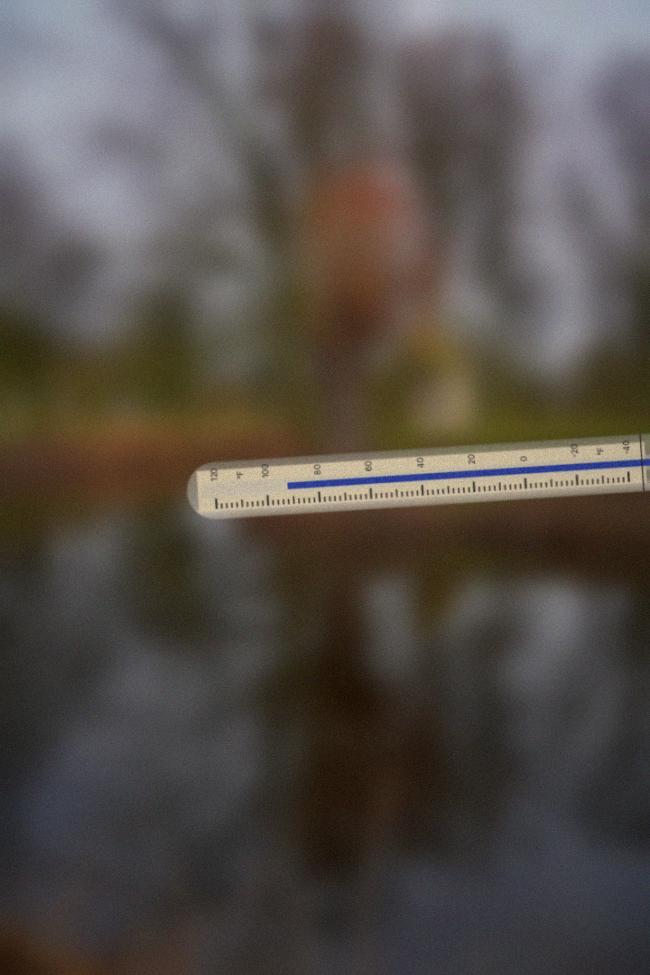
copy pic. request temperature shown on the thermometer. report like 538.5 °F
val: 92 °F
